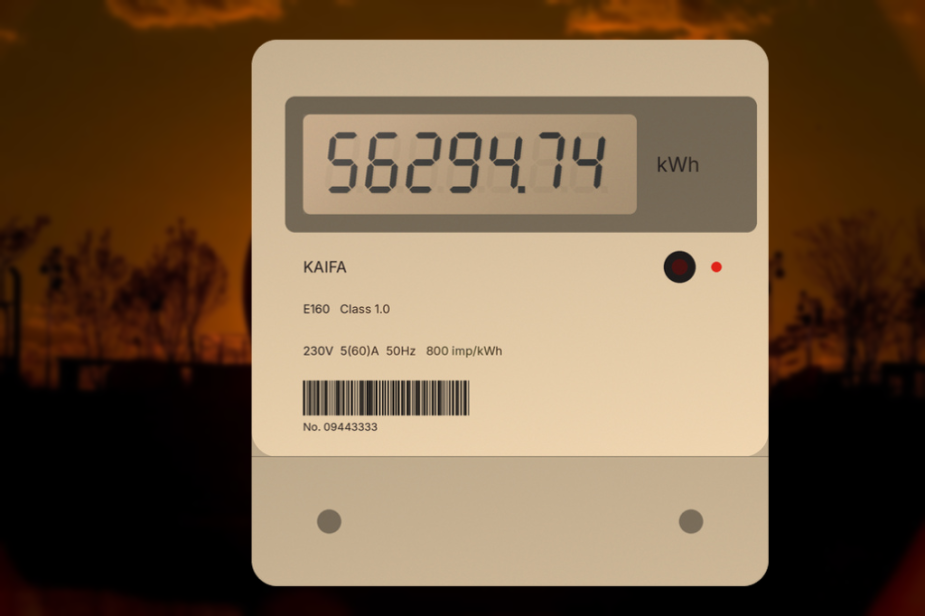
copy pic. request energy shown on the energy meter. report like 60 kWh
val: 56294.74 kWh
